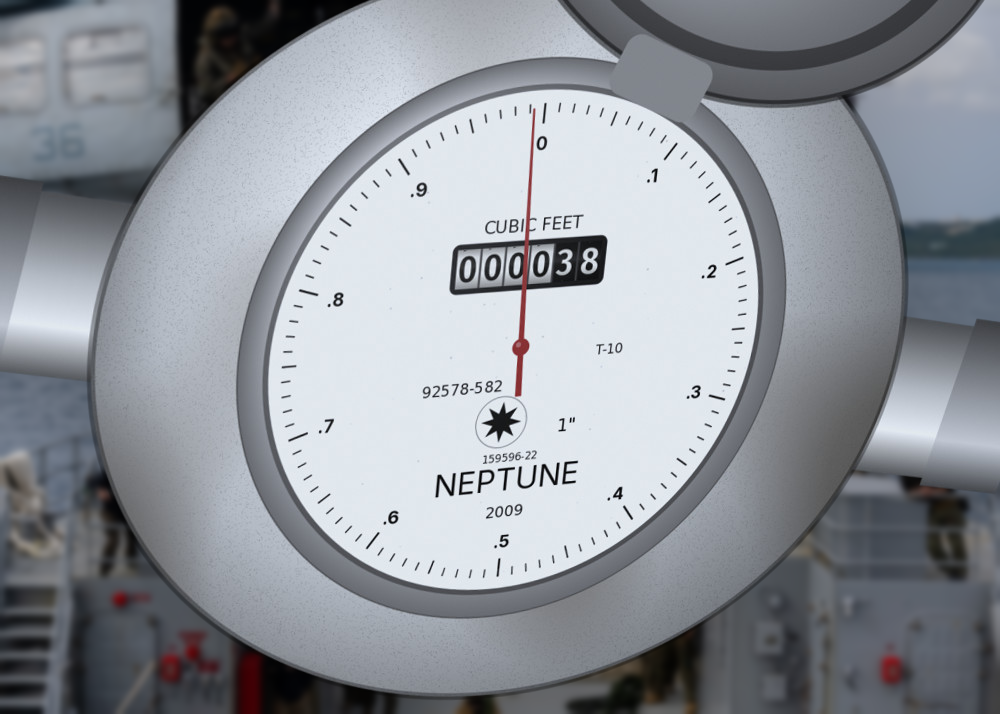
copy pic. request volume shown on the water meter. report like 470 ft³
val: 37.99 ft³
